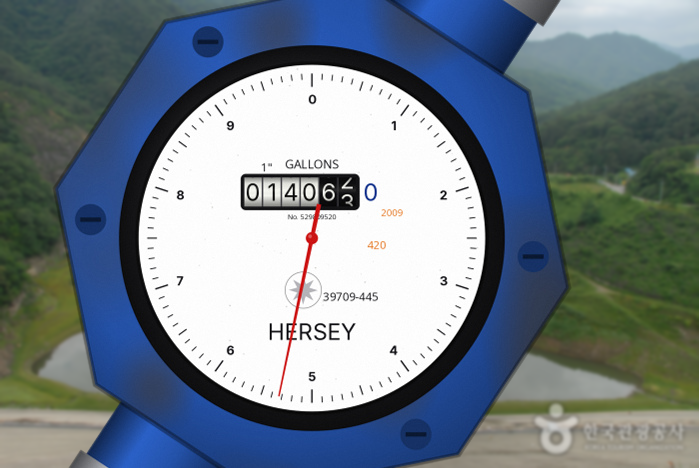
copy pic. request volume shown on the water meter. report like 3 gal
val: 140625.3 gal
